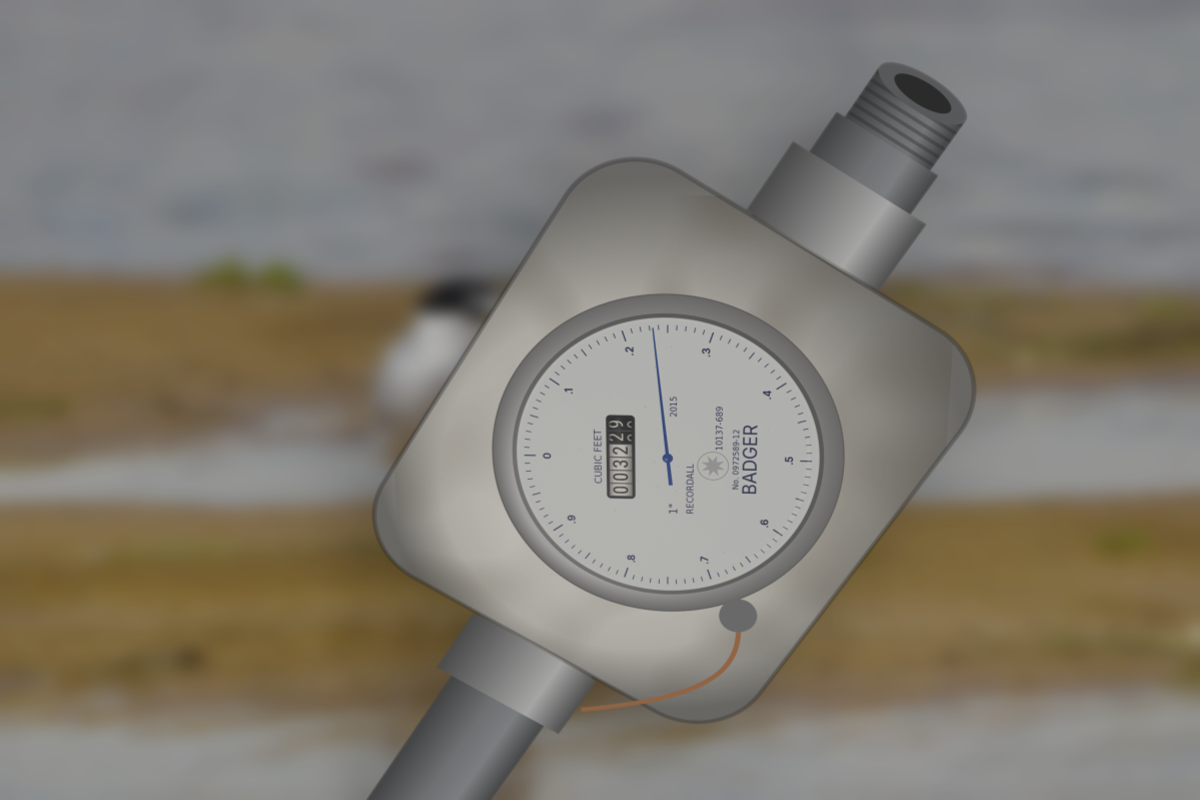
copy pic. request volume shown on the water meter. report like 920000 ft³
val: 3229.23 ft³
